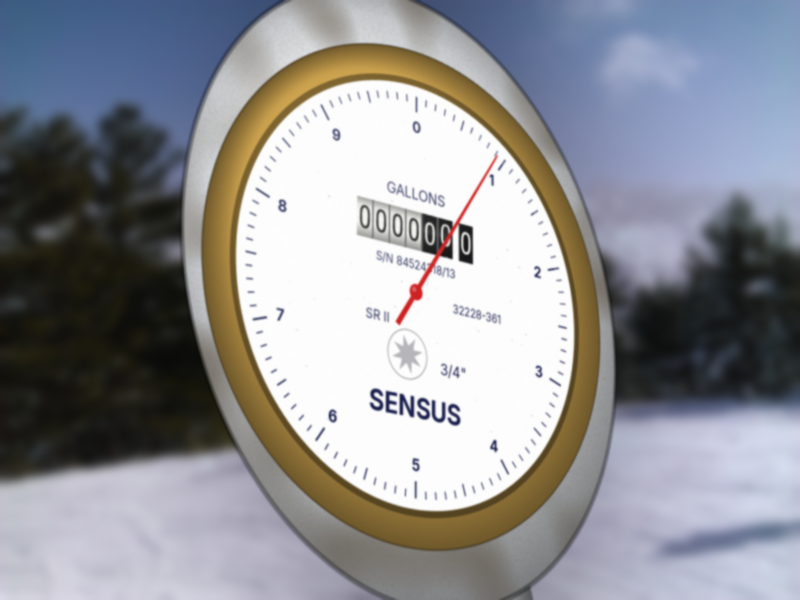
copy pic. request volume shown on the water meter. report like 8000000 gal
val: 0.9 gal
